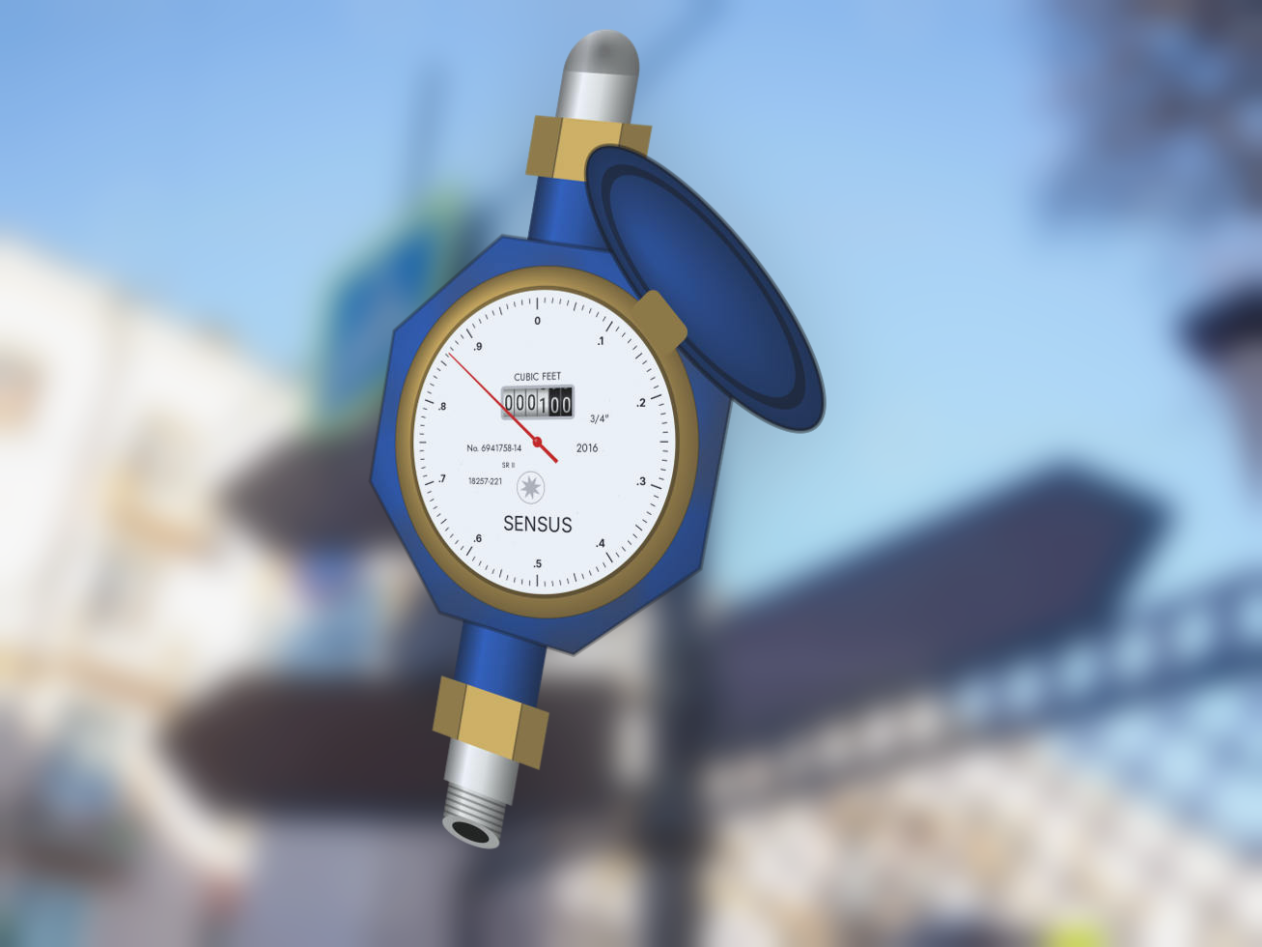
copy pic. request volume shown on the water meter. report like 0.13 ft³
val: 99.86 ft³
